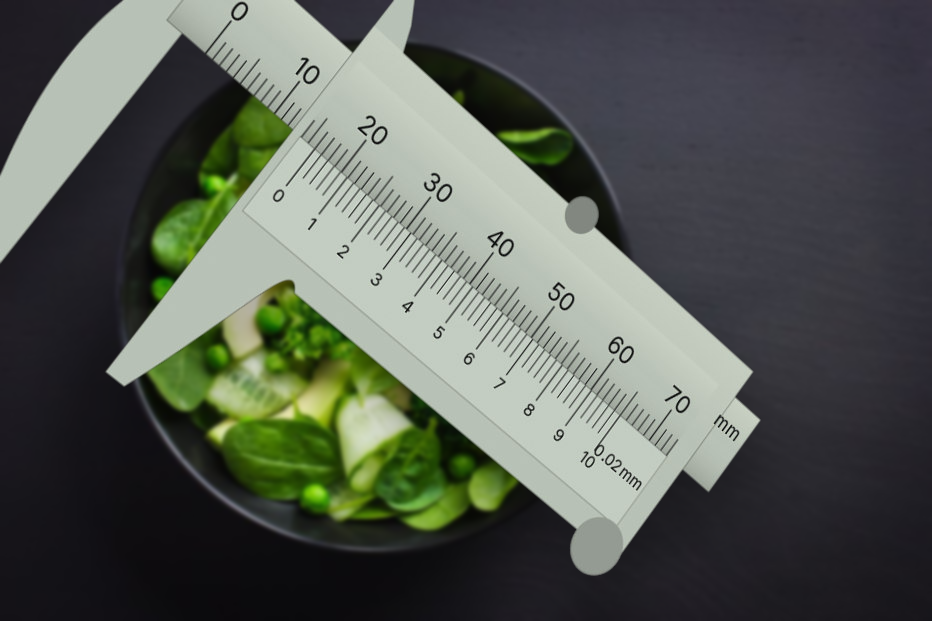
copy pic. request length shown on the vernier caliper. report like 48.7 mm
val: 16.0 mm
